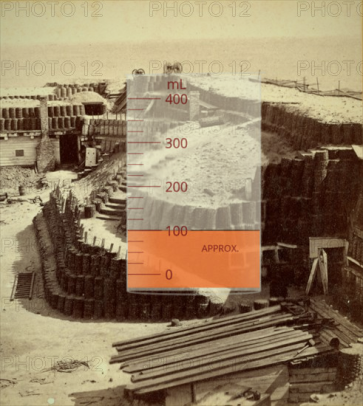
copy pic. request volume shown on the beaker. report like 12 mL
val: 100 mL
